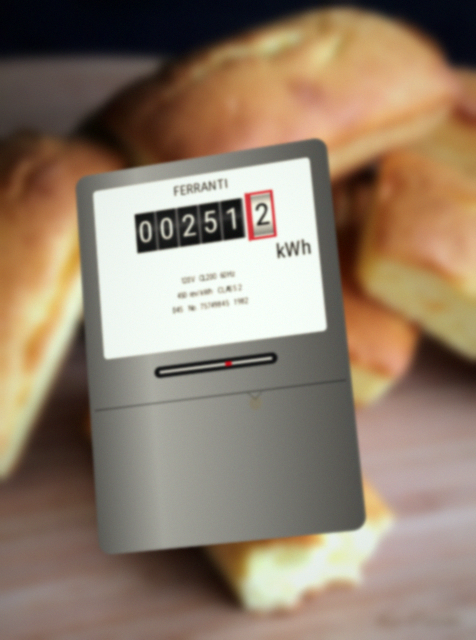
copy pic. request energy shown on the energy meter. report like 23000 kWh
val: 251.2 kWh
